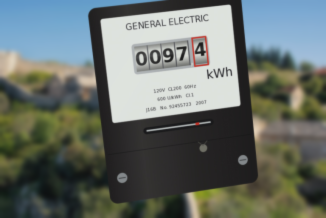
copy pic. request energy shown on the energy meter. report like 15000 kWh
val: 97.4 kWh
